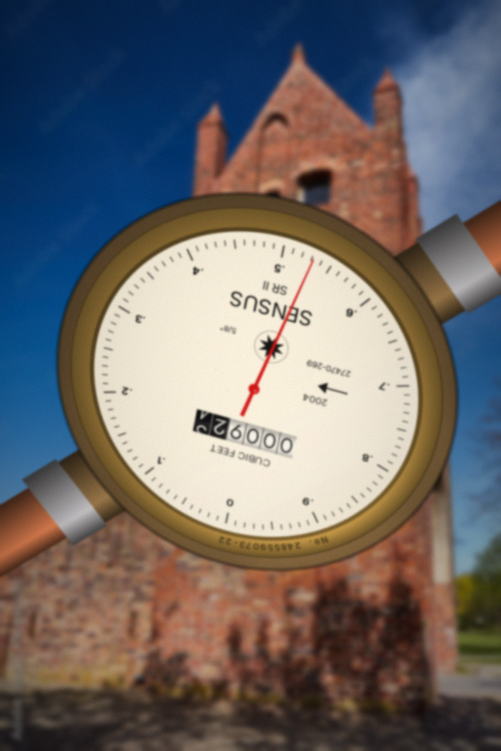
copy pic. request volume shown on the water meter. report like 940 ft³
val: 923.53 ft³
